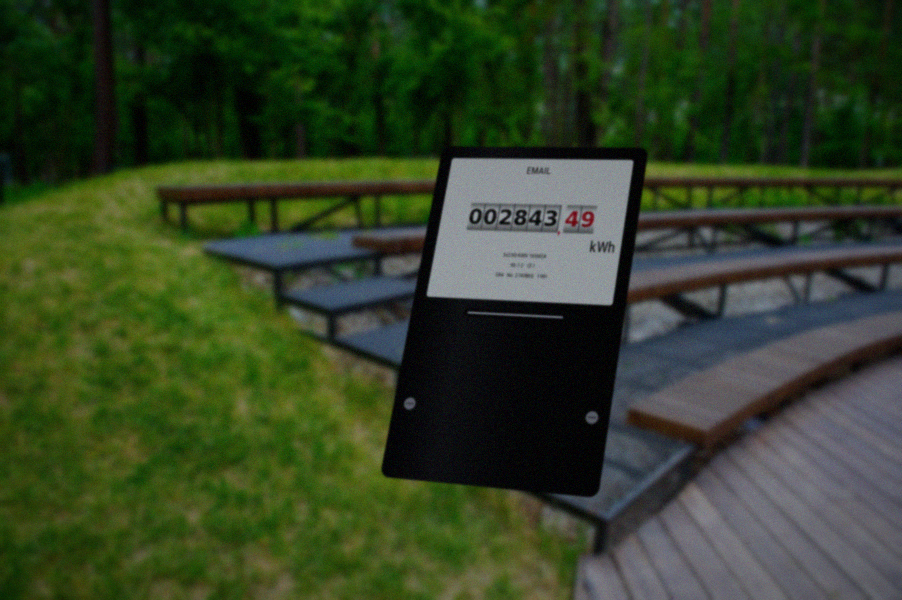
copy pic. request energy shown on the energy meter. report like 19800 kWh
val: 2843.49 kWh
